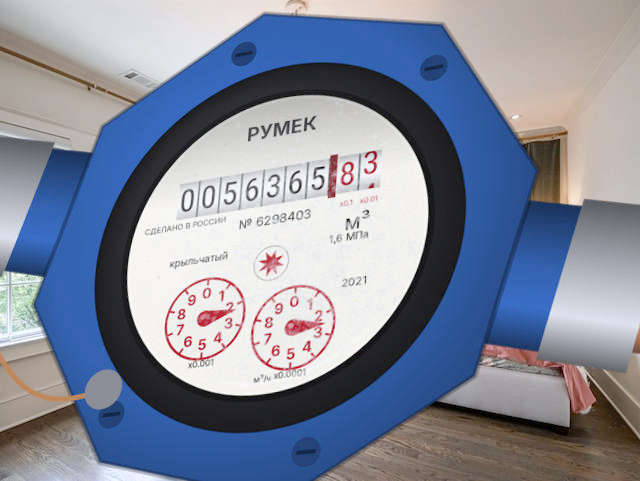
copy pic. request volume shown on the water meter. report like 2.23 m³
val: 56365.8322 m³
